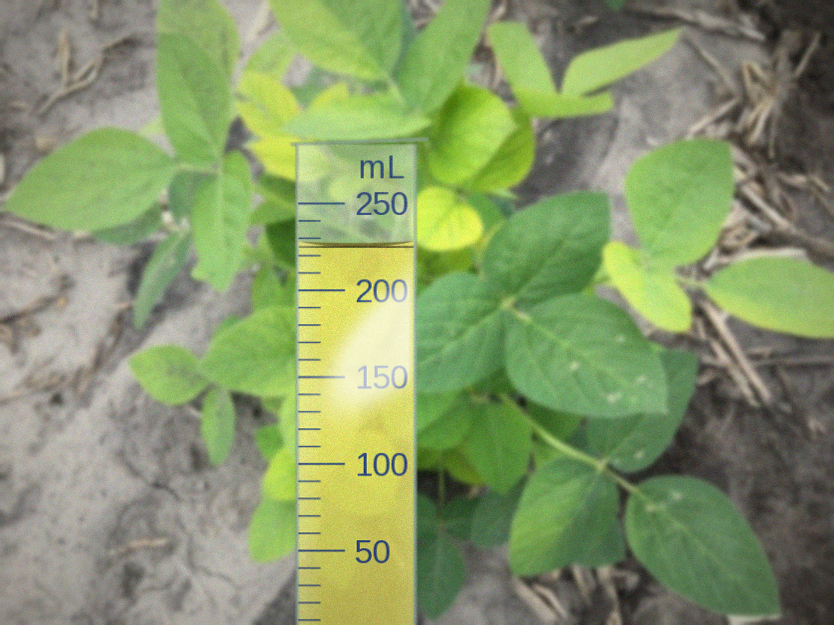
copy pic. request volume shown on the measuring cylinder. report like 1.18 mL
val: 225 mL
